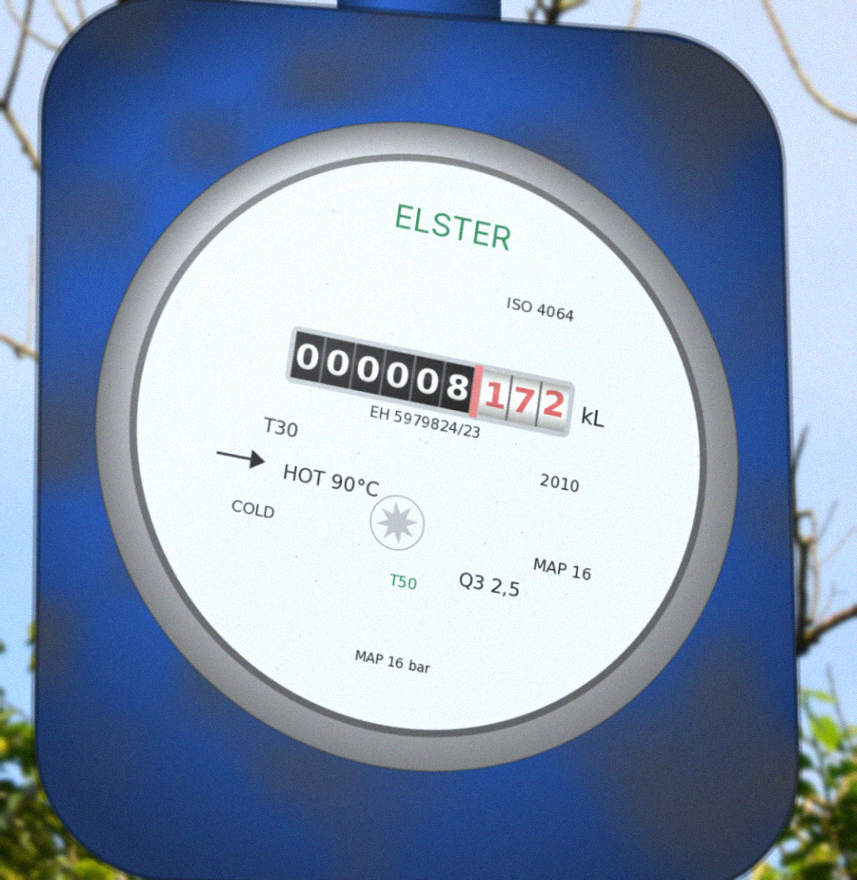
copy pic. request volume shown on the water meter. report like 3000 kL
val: 8.172 kL
